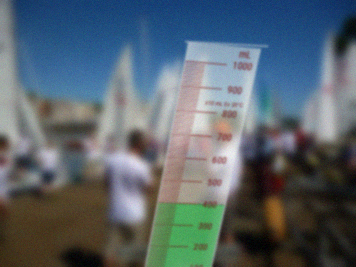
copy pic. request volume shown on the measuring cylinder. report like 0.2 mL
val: 400 mL
